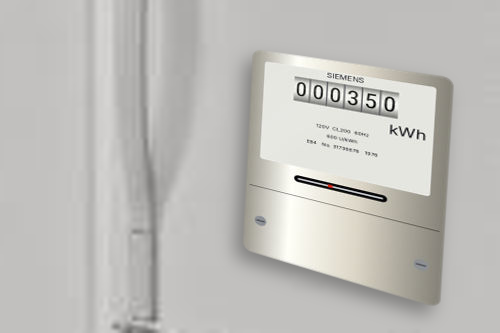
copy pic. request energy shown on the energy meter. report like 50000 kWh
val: 350 kWh
